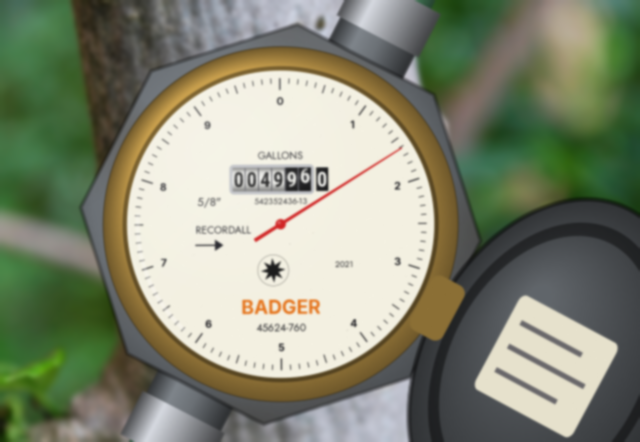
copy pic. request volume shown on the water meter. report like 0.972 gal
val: 49961.6 gal
